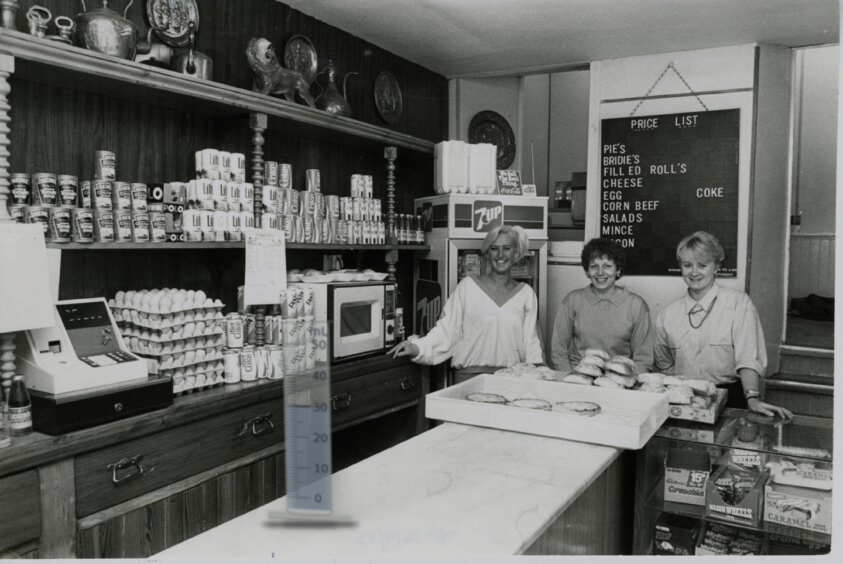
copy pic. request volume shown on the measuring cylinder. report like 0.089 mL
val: 30 mL
